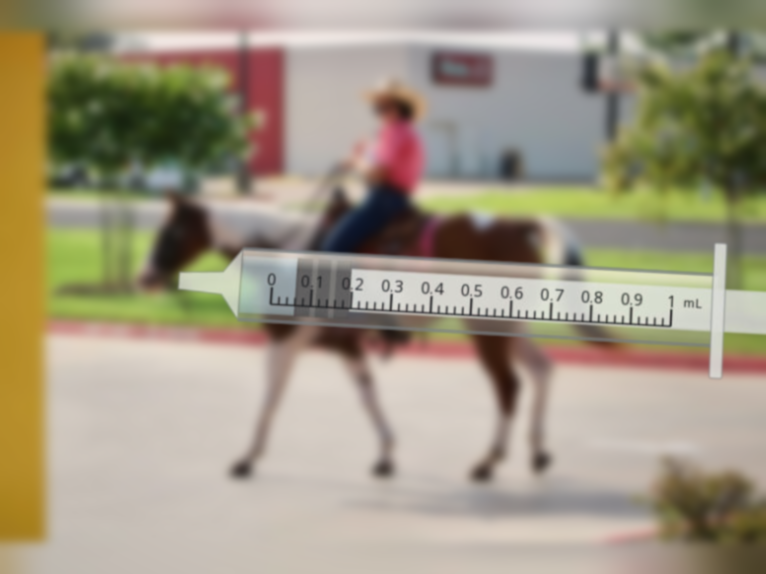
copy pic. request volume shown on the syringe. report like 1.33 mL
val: 0.06 mL
